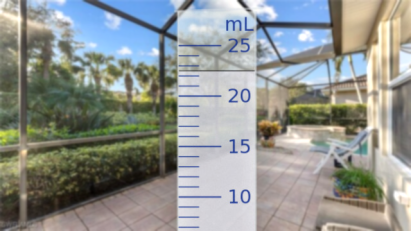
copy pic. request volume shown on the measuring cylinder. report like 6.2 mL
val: 22.5 mL
